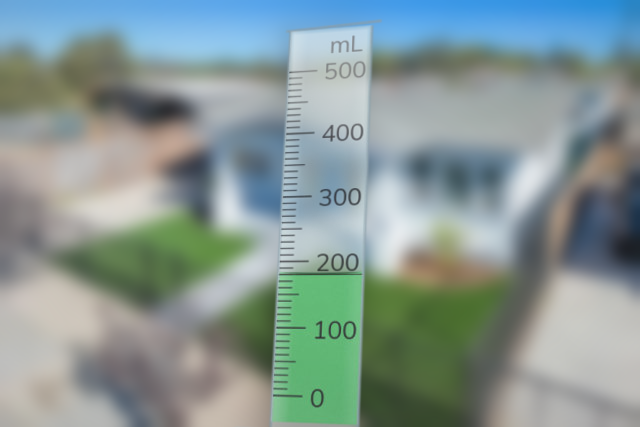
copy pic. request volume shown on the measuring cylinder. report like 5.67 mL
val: 180 mL
